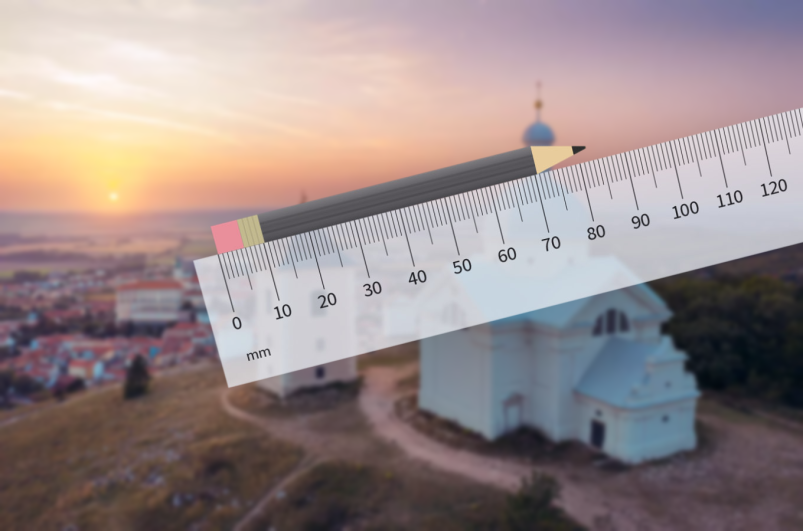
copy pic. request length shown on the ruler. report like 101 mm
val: 82 mm
